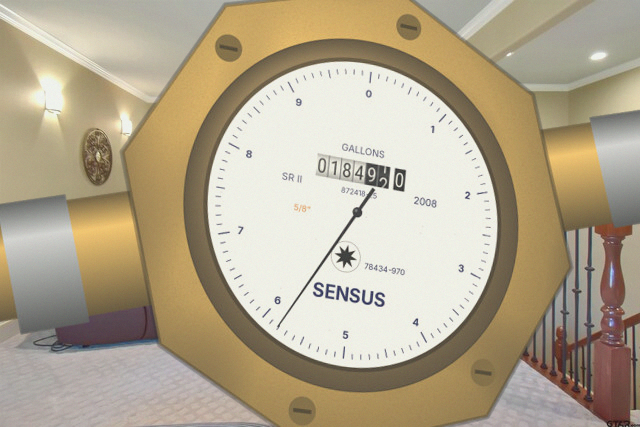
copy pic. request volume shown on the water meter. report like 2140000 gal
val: 184915.8 gal
